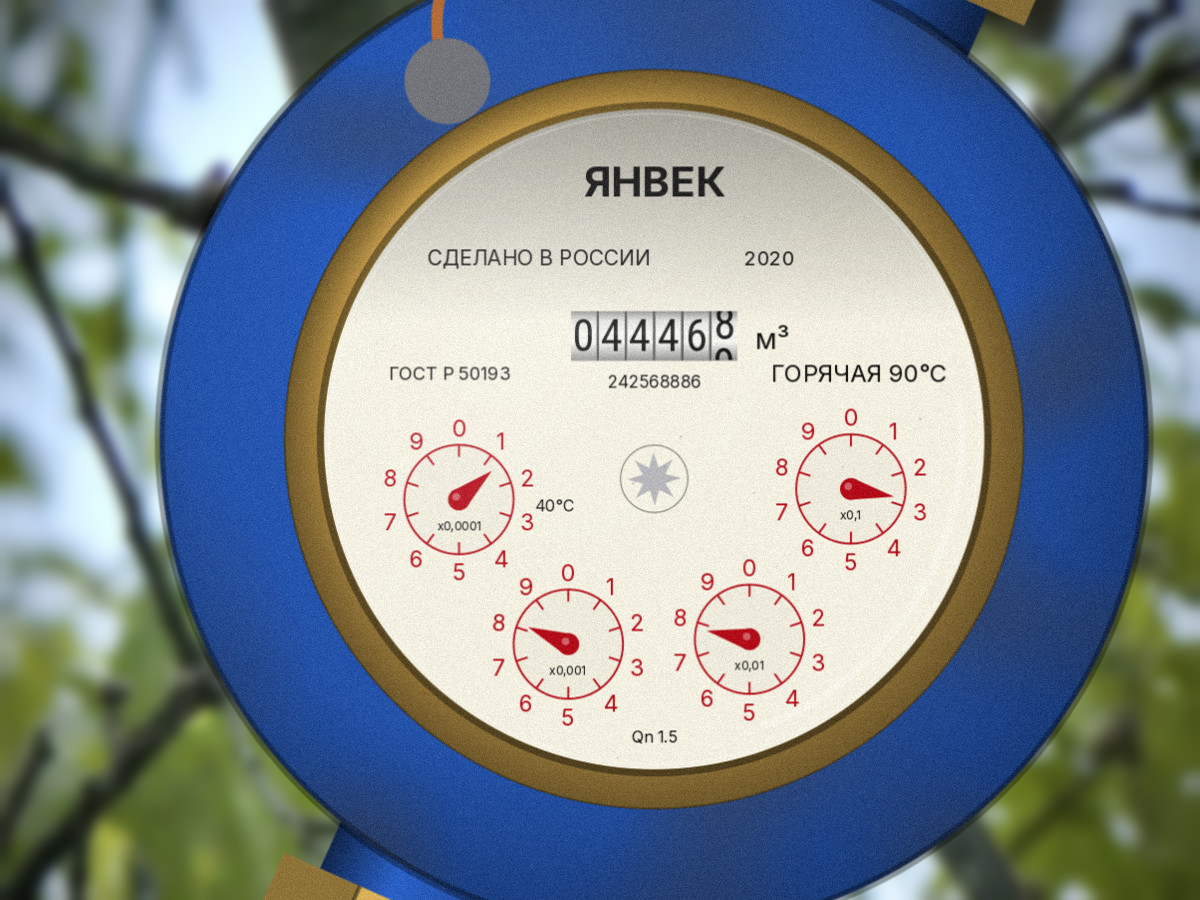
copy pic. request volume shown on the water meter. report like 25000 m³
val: 44468.2781 m³
